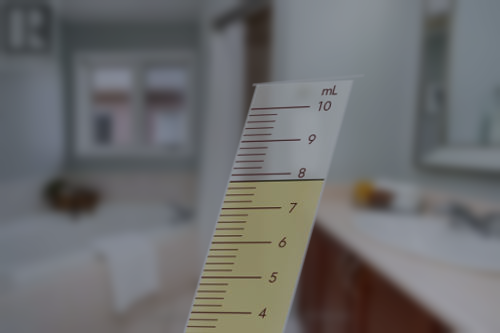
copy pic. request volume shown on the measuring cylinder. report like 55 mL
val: 7.8 mL
